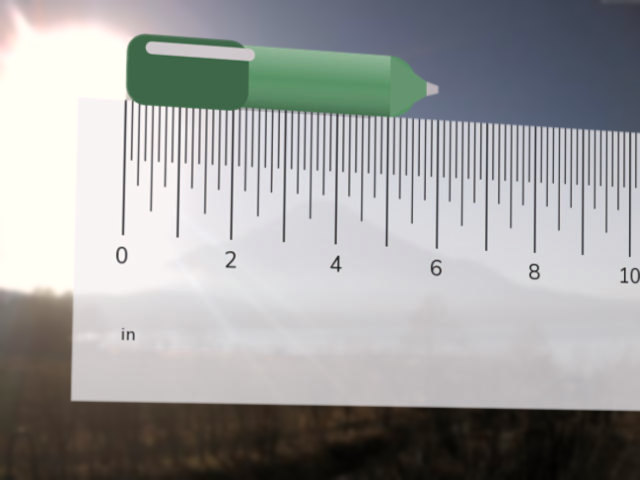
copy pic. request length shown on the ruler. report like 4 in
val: 6 in
